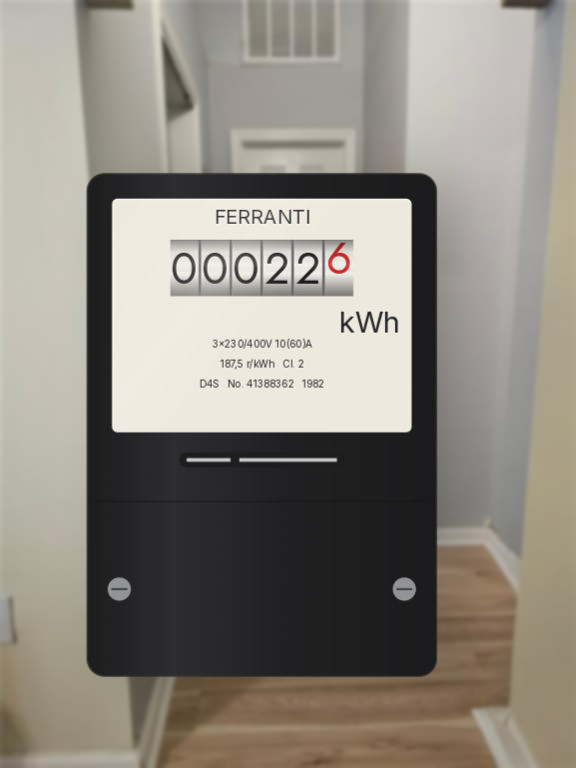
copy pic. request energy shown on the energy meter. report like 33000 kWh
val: 22.6 kWh
